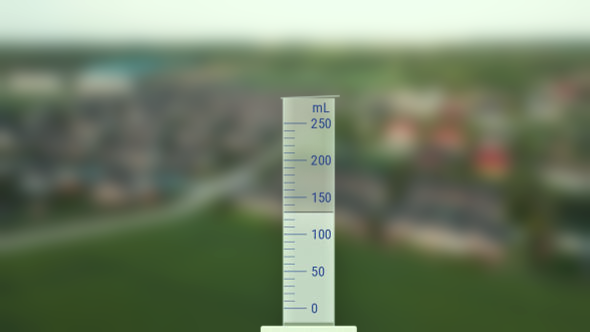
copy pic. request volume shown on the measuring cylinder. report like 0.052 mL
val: 130 mL
